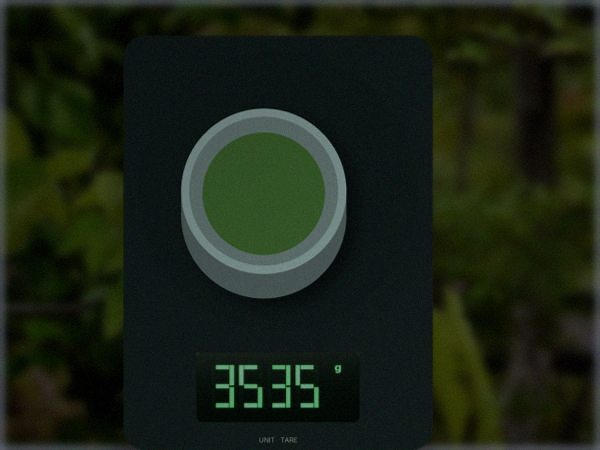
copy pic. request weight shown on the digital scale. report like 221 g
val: 3535 g
